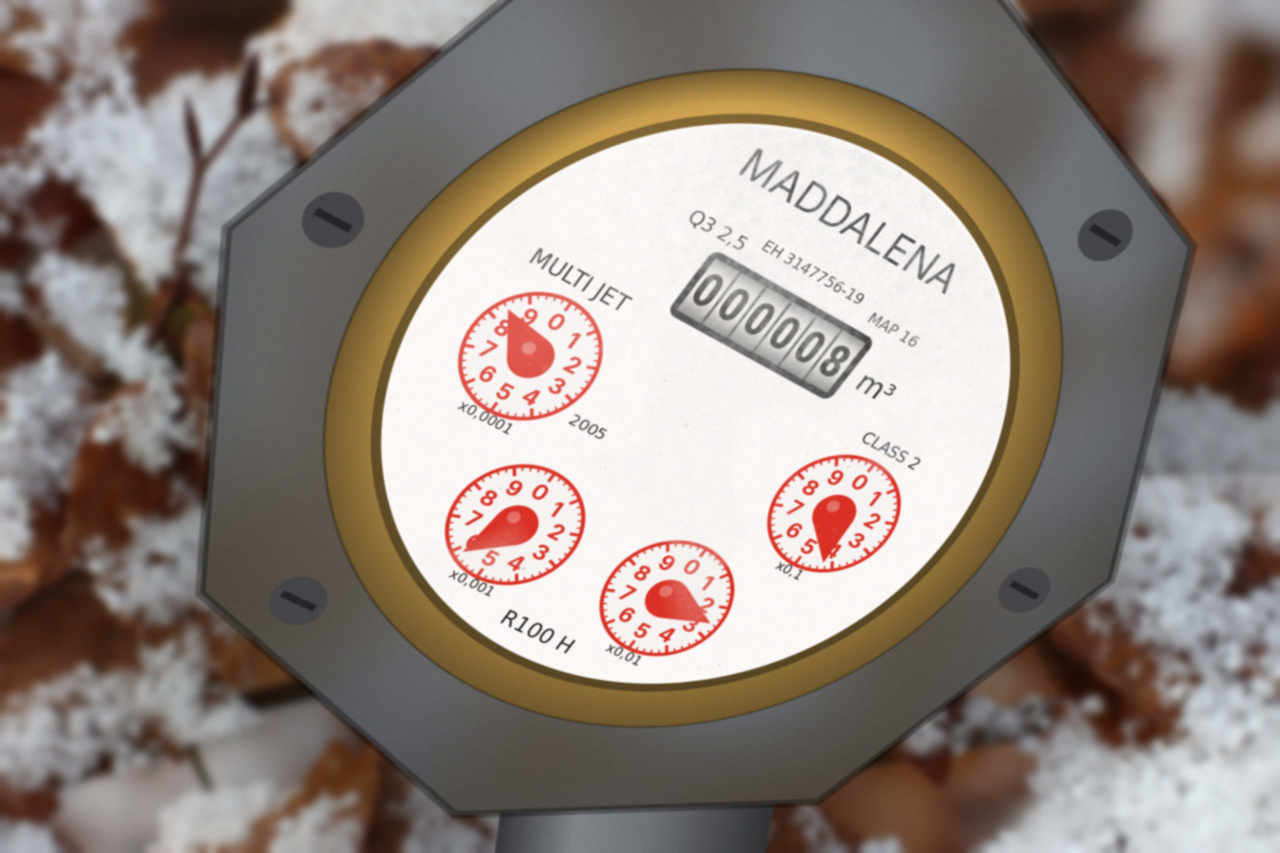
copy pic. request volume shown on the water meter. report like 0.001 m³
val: 8.4258 m³
